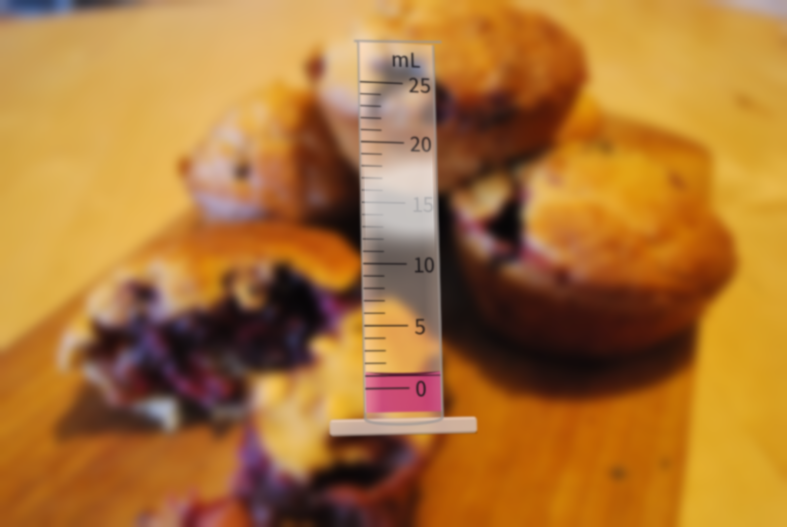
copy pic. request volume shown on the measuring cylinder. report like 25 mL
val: 1 mL
